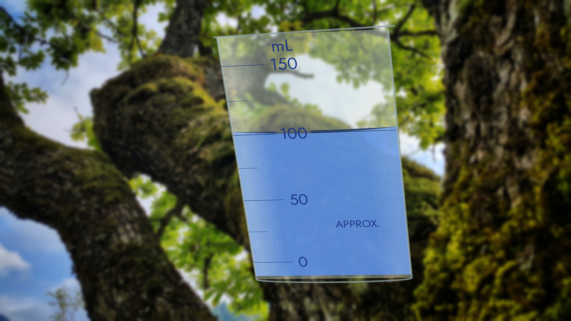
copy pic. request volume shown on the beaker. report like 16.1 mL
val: 100 mL
